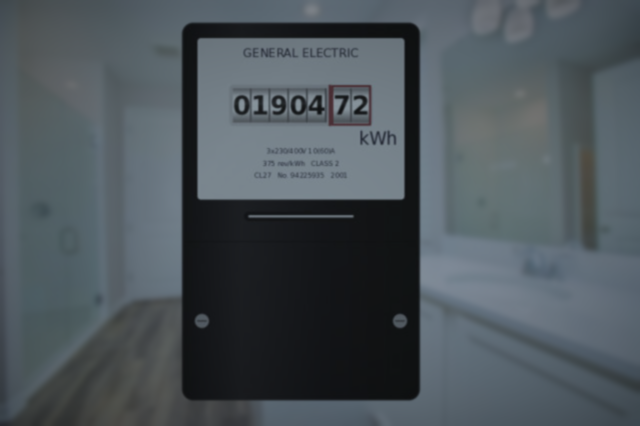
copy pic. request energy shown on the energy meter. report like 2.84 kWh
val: 1904.72 kWh
